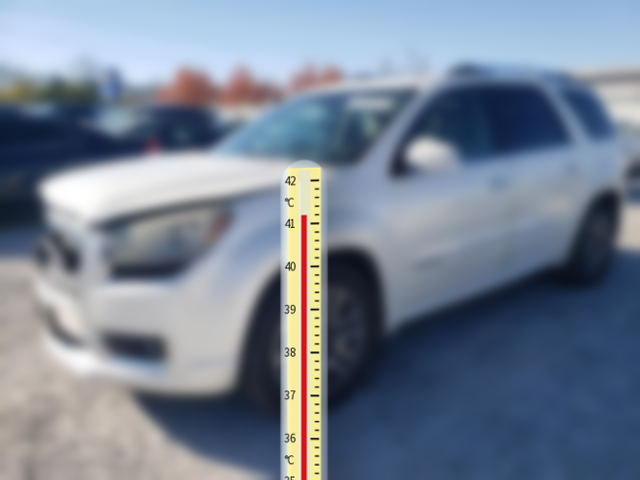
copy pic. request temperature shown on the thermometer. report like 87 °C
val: 41.2 °C
